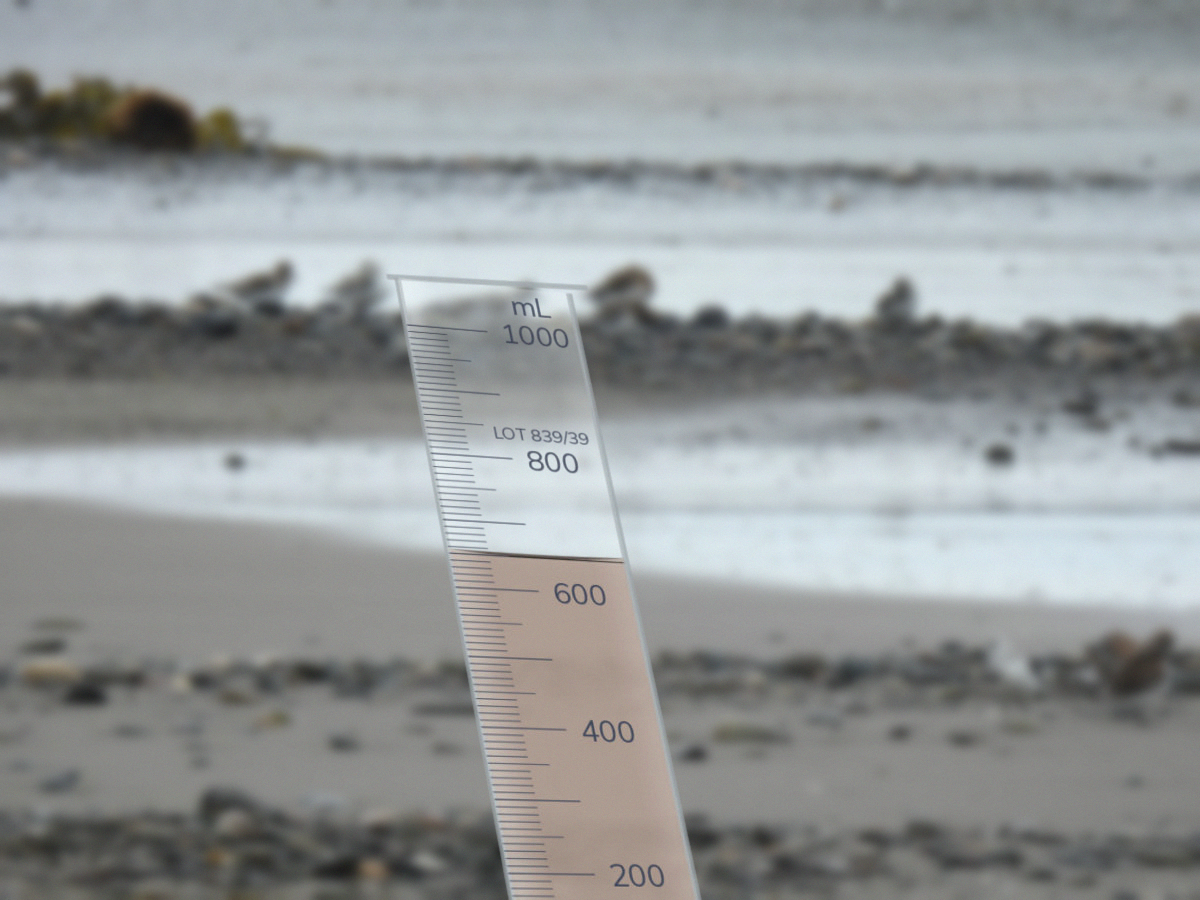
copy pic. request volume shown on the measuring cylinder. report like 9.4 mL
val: 650 mL
